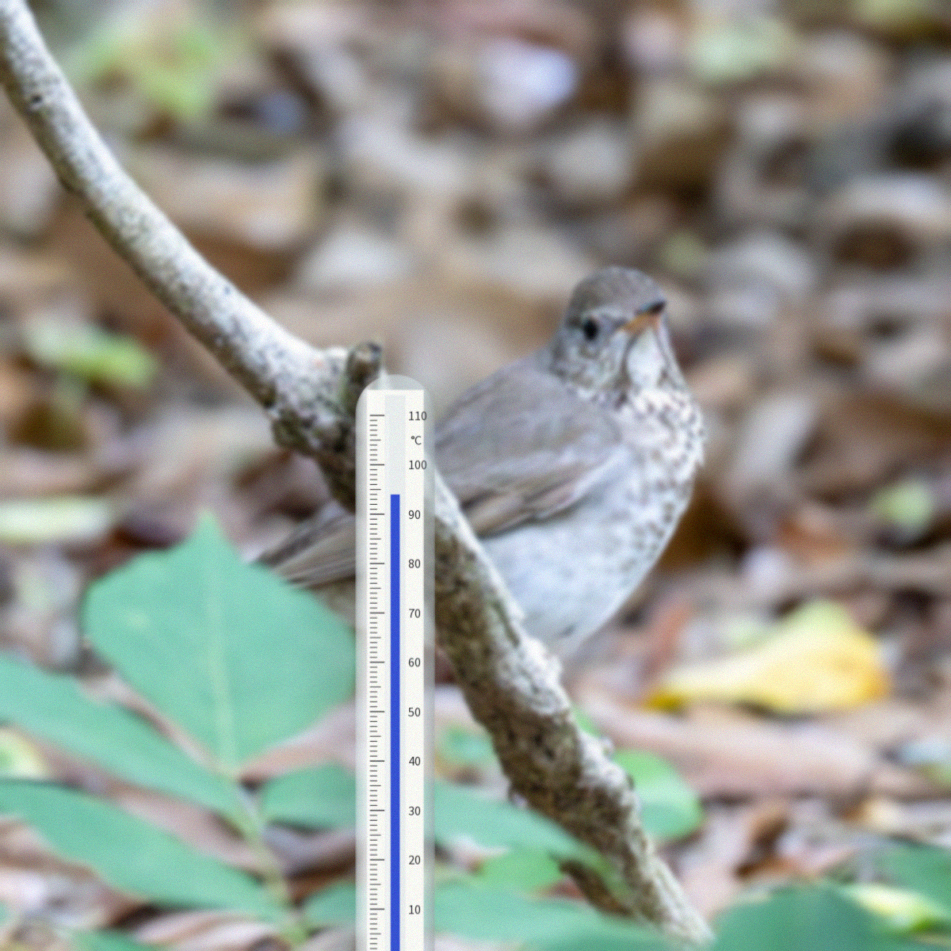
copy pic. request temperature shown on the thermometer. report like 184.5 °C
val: 94 °C
